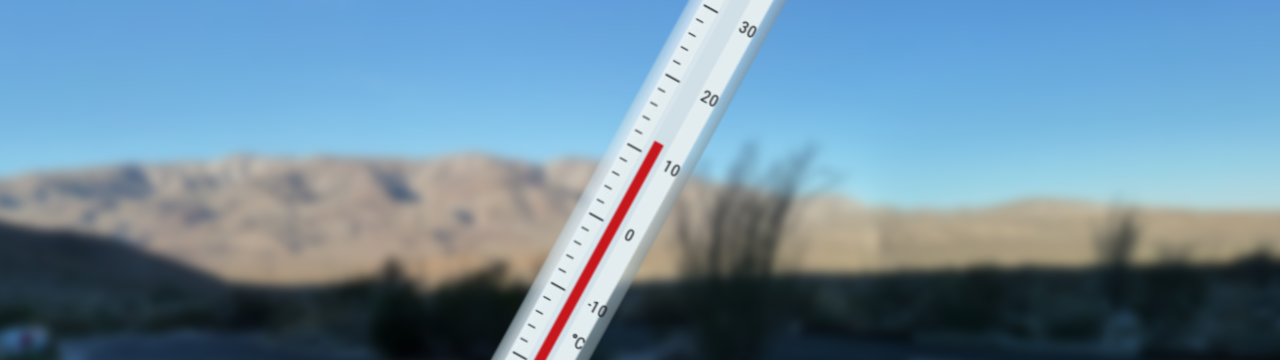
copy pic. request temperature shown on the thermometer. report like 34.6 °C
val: 12 °C
